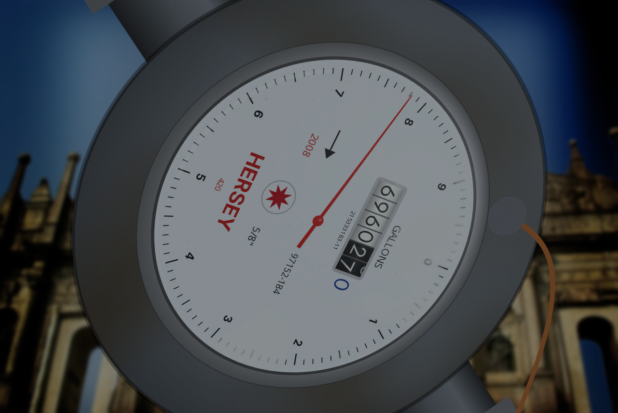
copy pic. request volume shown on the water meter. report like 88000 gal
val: 6960267.8 gal
